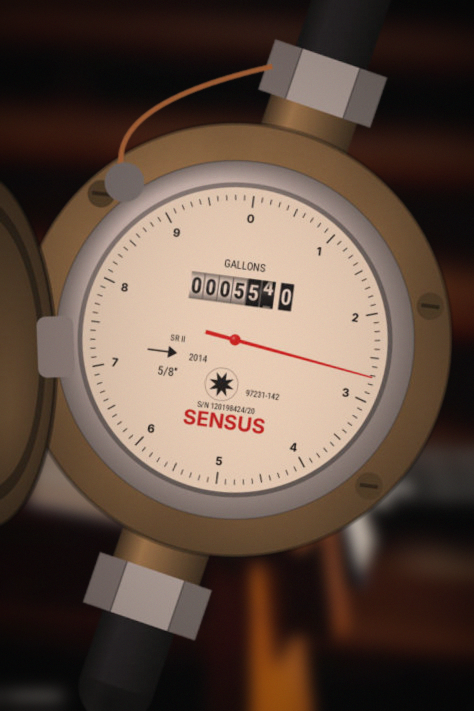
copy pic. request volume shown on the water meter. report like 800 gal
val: 5542.7 gal
